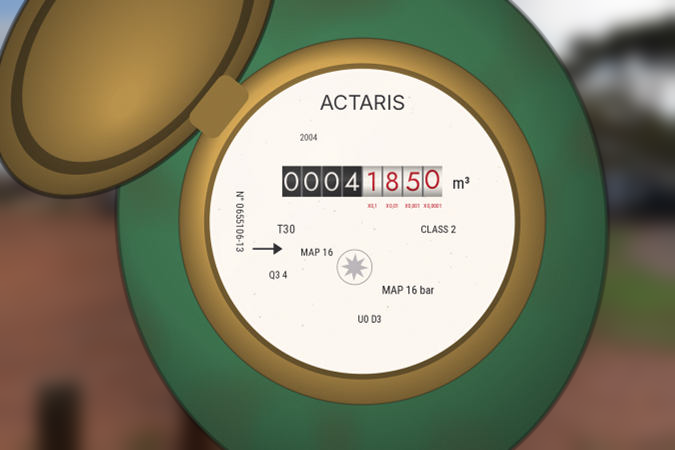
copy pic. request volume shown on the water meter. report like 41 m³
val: 4.1850 m³
